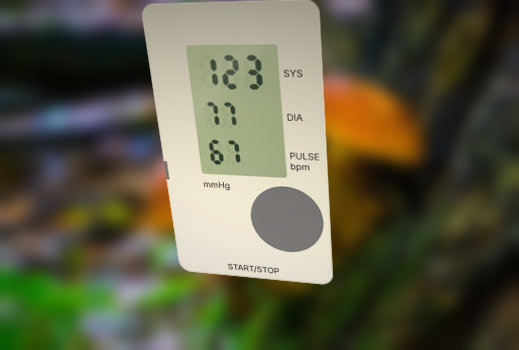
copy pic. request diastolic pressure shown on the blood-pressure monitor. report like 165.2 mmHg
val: 77 mmHg
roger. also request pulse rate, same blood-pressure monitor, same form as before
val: 67 bpm
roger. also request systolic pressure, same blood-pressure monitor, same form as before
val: 123 mmHg
